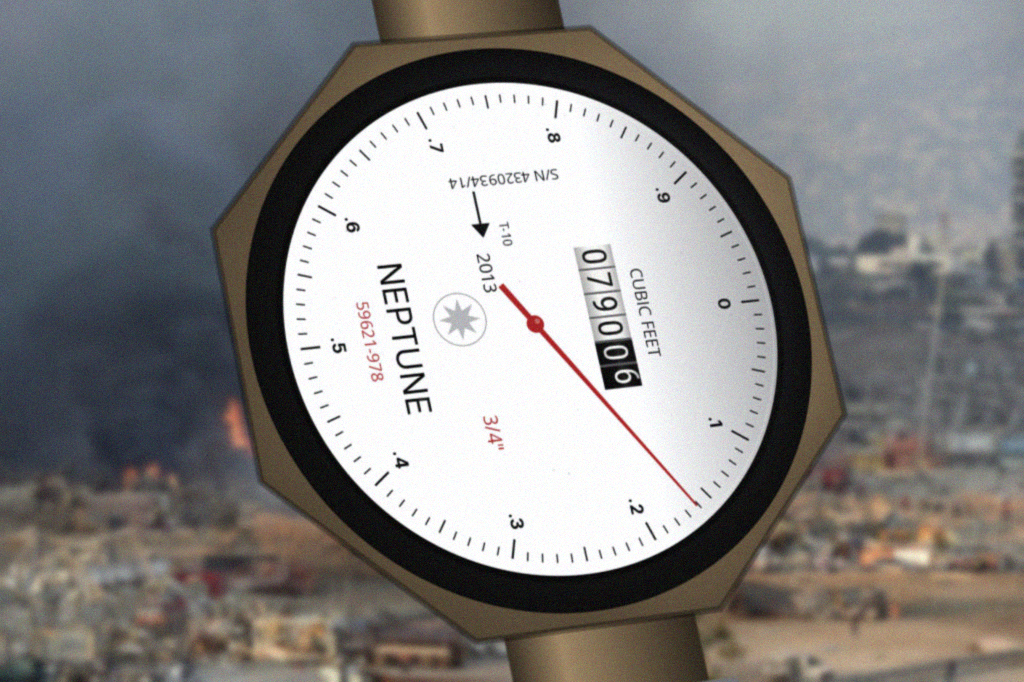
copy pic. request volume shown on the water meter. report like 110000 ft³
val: 79006.16 ft³
